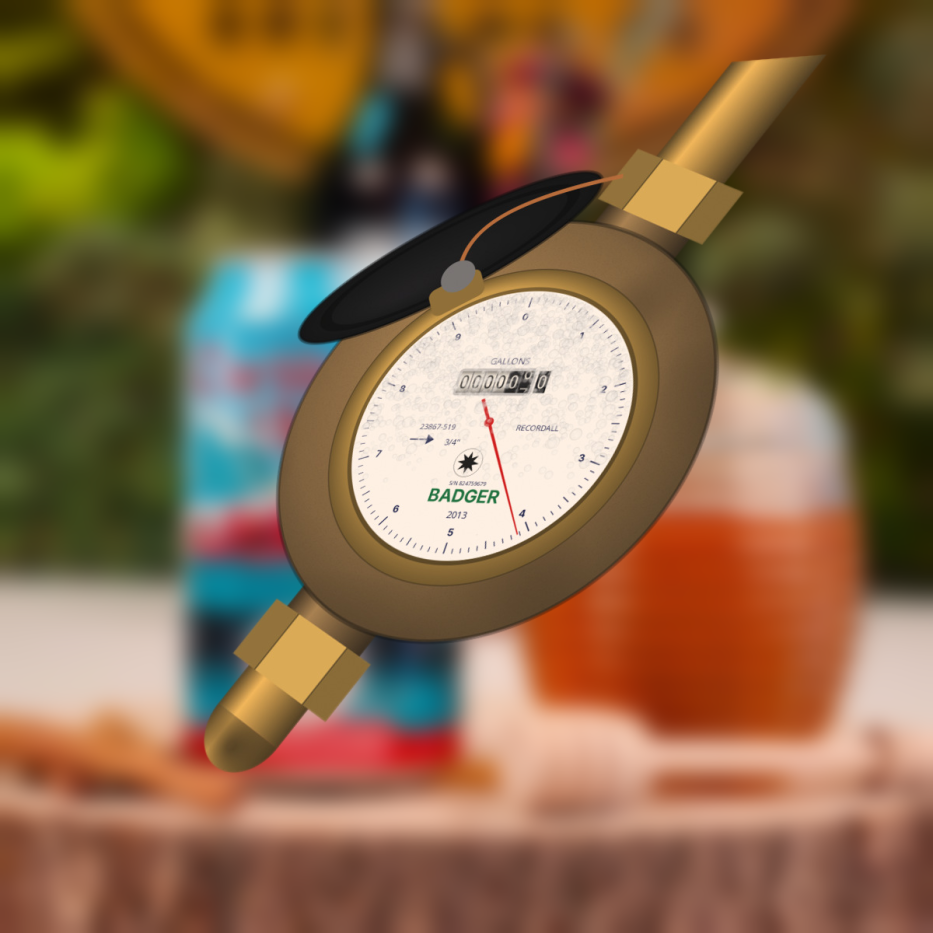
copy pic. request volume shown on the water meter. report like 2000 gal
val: 64.1 gal
